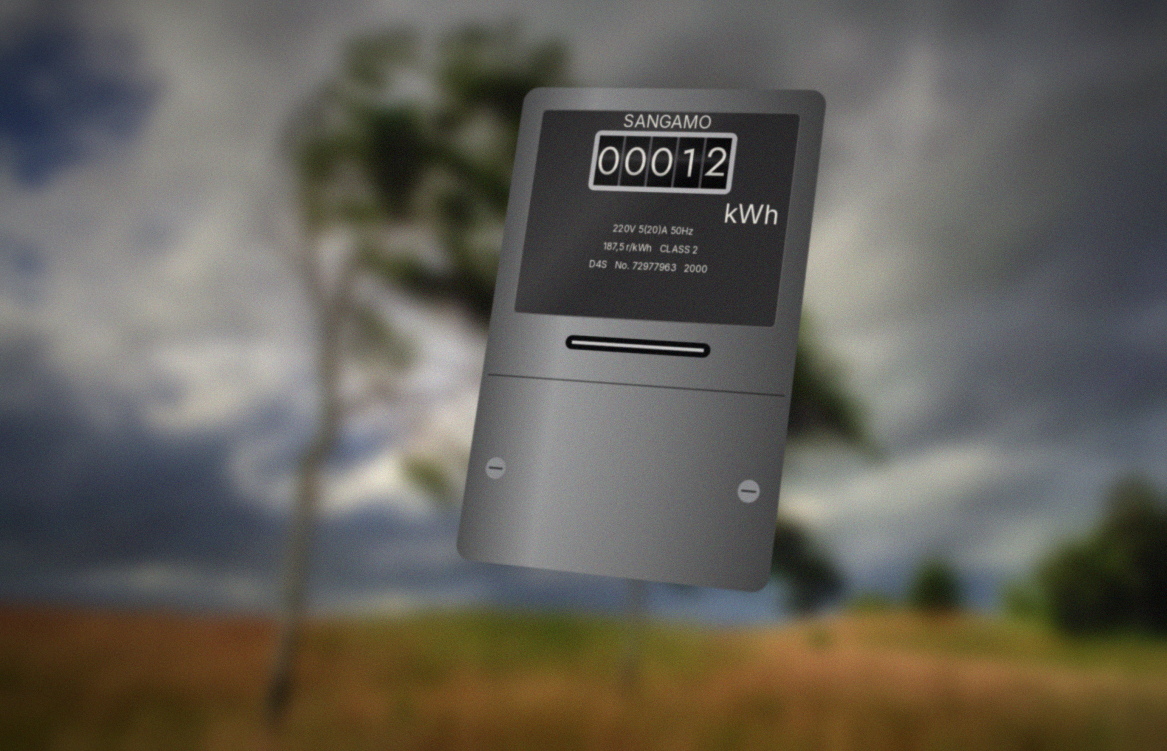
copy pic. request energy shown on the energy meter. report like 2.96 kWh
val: 12 kWh
